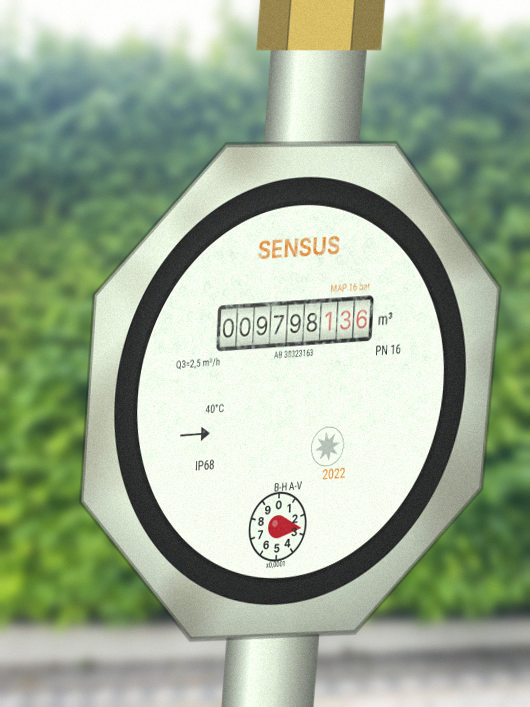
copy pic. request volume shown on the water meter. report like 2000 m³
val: 9798.1362 m³
